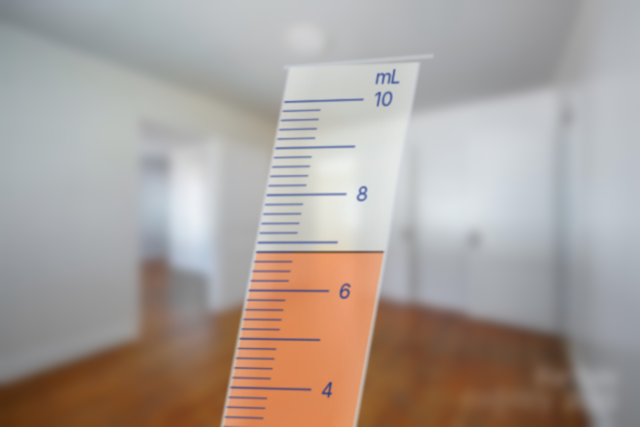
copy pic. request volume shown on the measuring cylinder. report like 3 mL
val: 6.8 mL
